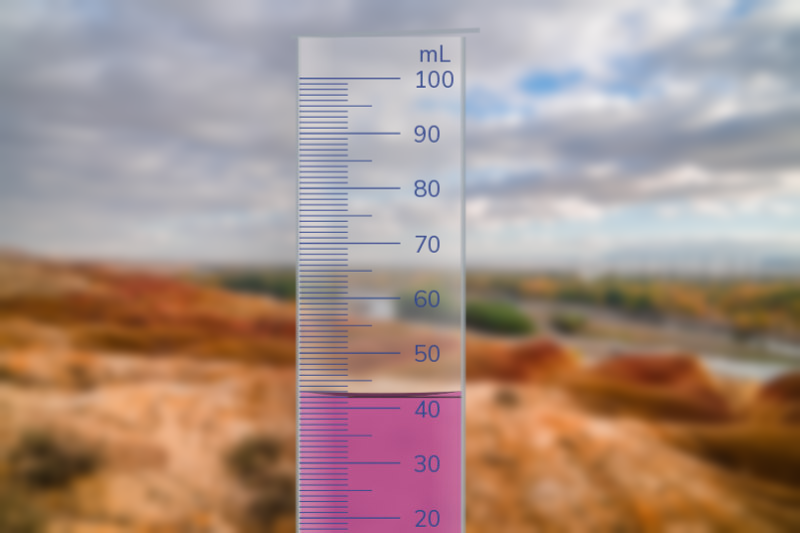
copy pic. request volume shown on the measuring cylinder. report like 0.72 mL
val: 42 mL
